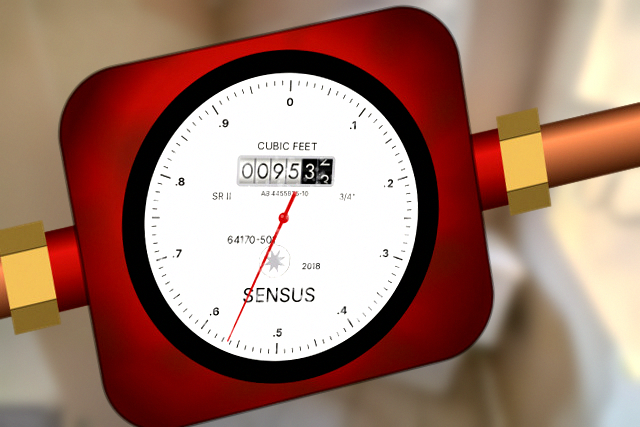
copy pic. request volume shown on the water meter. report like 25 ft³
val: 9532.56 ft³
